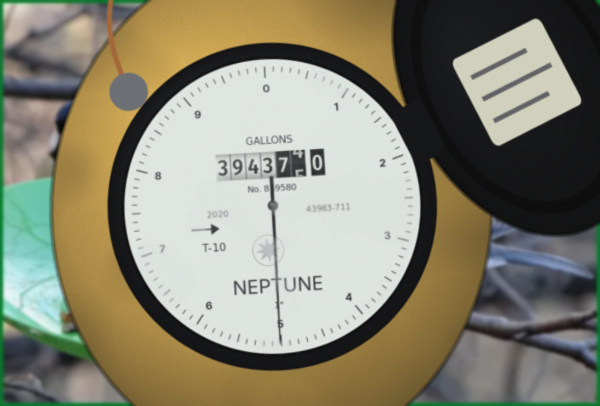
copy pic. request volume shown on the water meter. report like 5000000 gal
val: 3943745.0 gal
